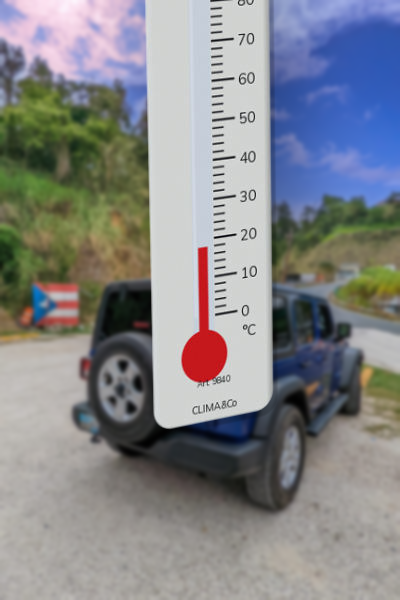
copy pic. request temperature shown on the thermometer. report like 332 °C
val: 18 °C
